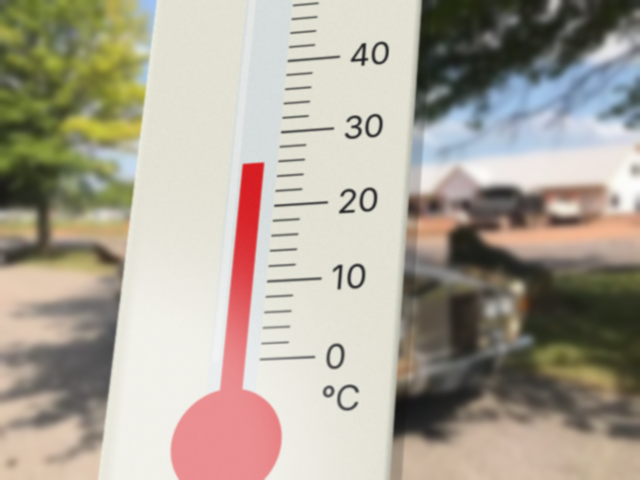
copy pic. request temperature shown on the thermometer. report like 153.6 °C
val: 26 °C
